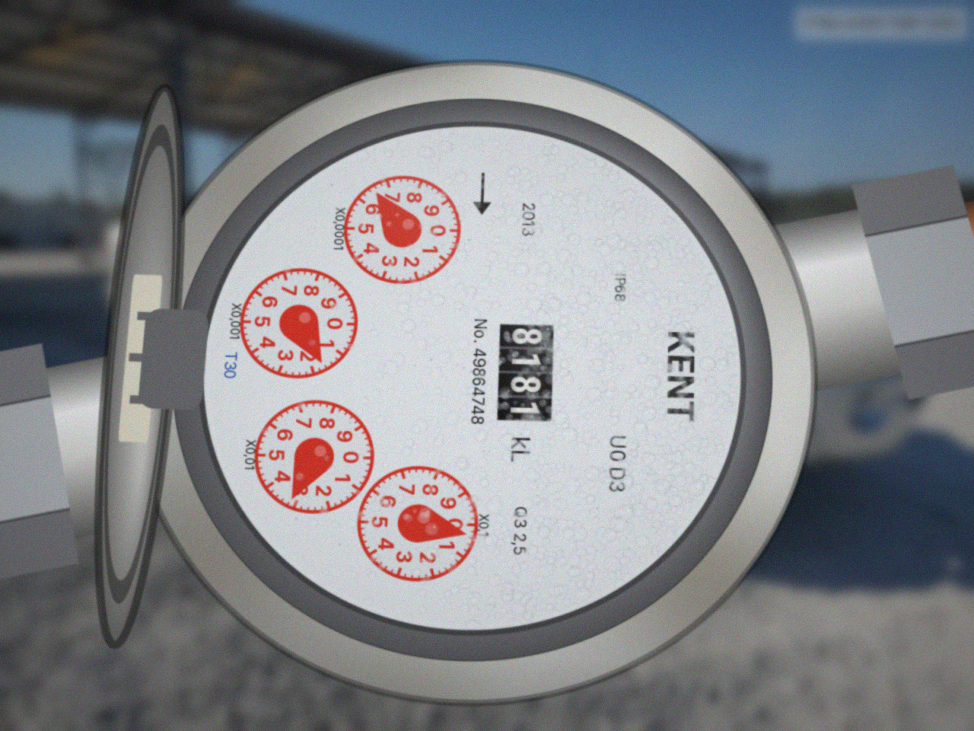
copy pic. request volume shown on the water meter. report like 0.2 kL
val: 8181.0316 kL
